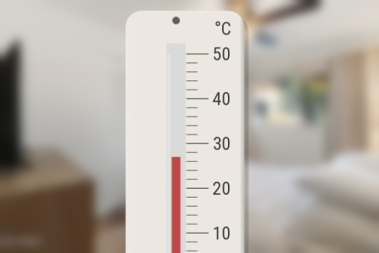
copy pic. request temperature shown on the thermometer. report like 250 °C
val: 27 °C
